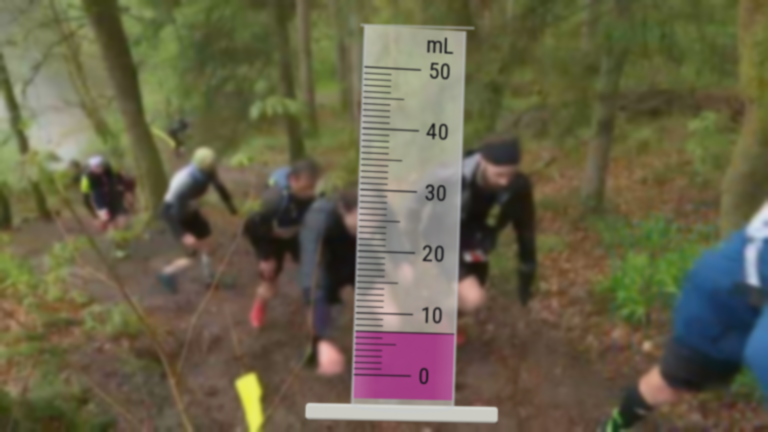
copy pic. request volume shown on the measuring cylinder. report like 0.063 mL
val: 7 mL
